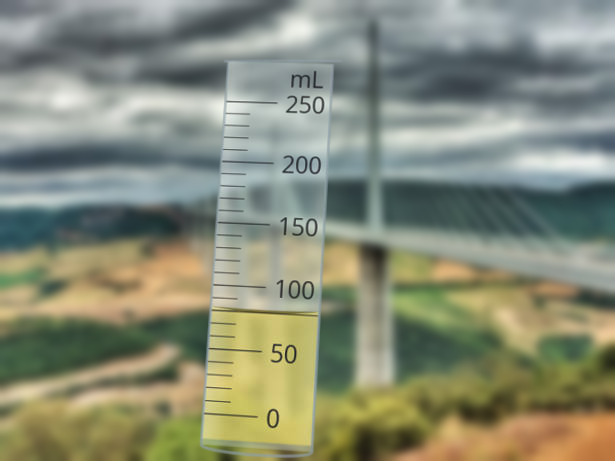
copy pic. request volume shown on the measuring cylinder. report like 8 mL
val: 80 mL
